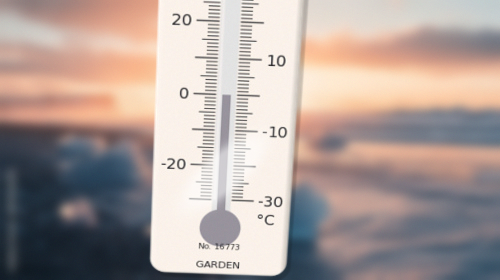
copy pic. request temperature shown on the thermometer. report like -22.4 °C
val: 0 °C
